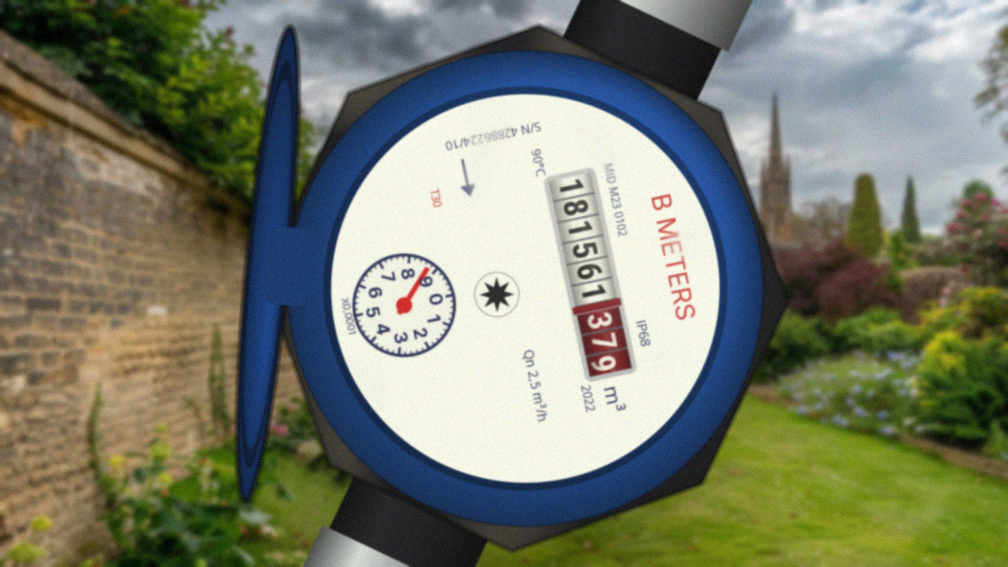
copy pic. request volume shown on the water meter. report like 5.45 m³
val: 181561.3788 m³
